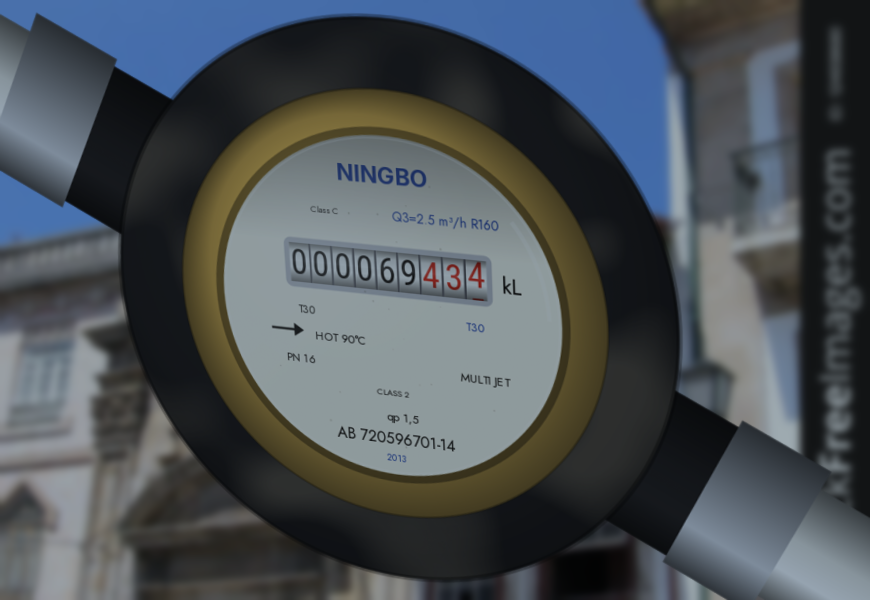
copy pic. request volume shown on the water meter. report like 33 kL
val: 69.434 kL
